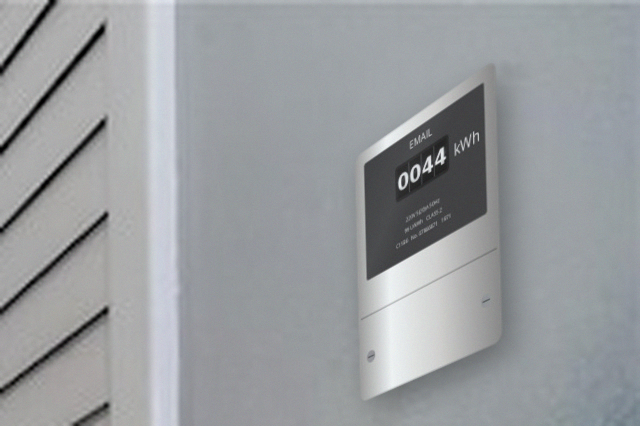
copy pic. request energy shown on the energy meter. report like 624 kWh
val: 44 kWh
